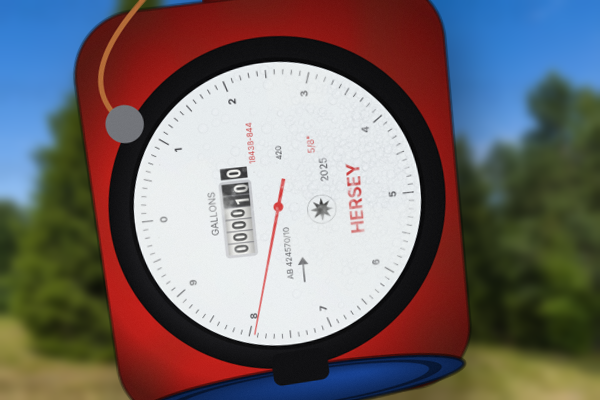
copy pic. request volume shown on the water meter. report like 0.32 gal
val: 97.9 gal
